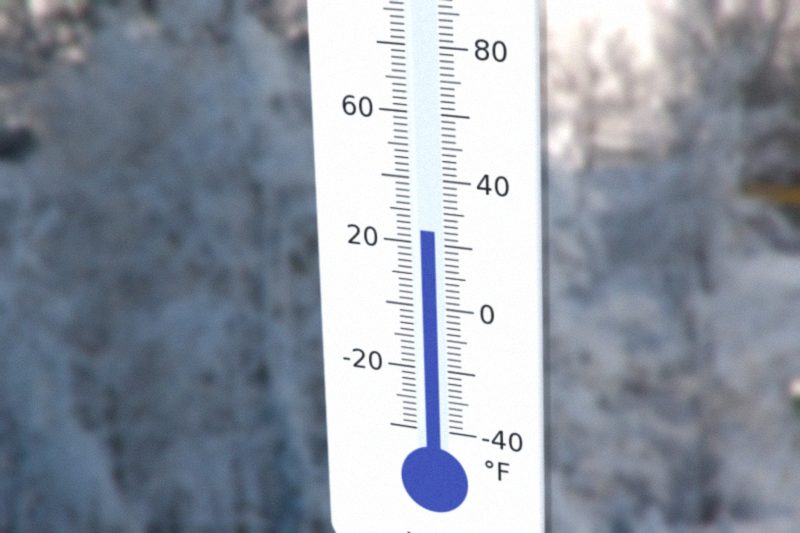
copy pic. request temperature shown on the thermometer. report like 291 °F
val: 24 °F
